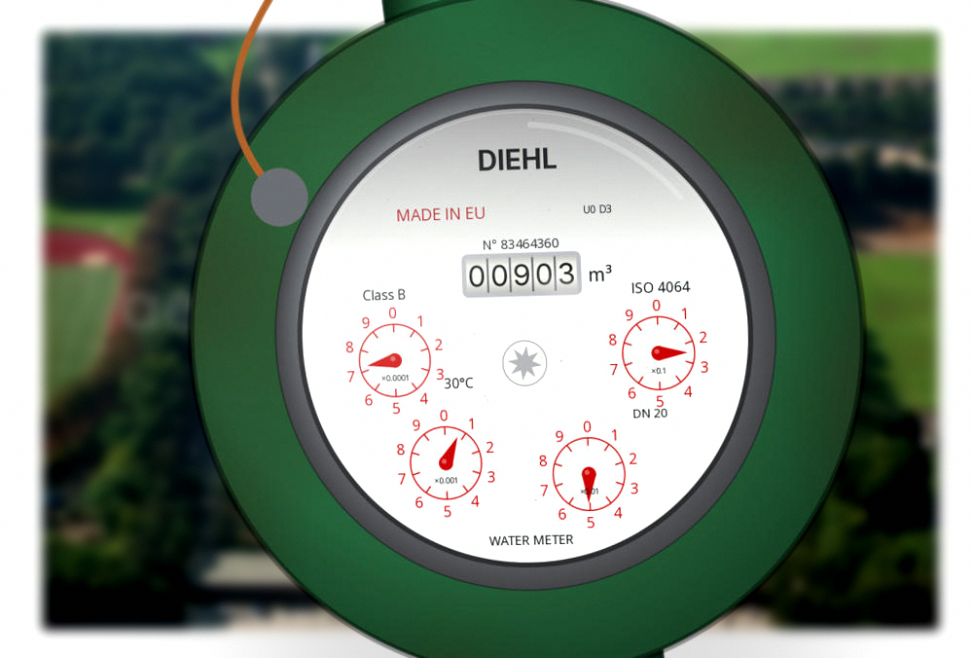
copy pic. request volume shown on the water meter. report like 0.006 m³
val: 903.2507 m³
